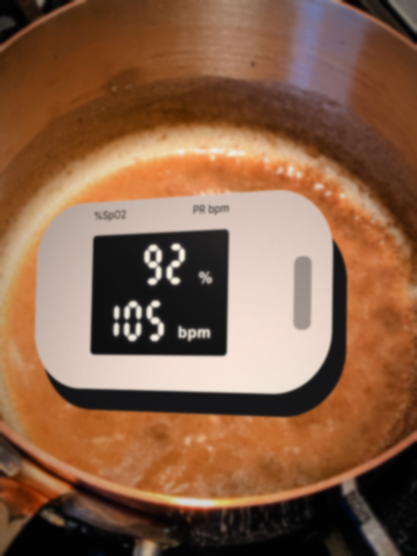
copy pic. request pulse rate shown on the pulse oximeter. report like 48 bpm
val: 105 bpm
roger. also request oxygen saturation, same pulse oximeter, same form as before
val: 92 %
